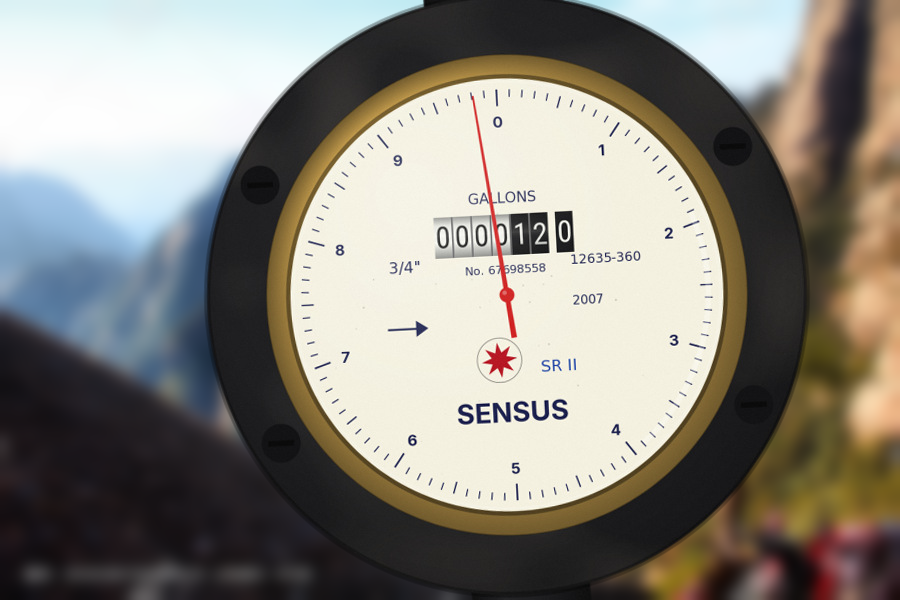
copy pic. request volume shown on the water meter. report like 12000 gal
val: 119.8 gal
